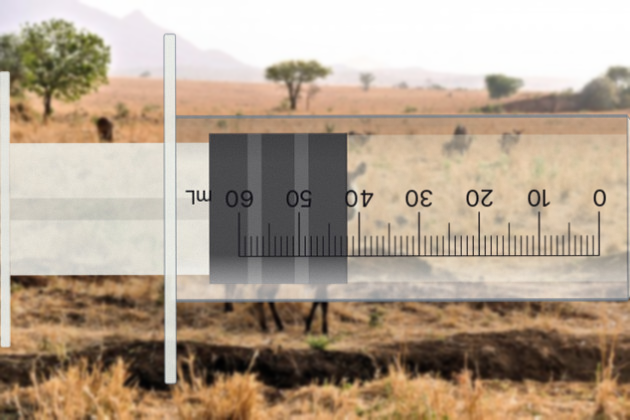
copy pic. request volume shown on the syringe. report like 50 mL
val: 42 mL
